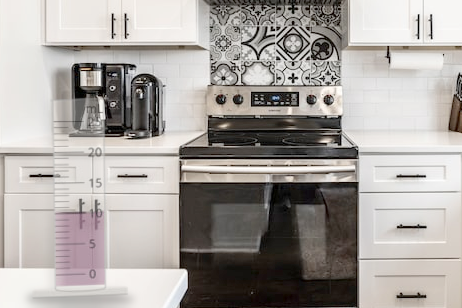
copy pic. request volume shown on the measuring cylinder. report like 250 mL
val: 10 mL
